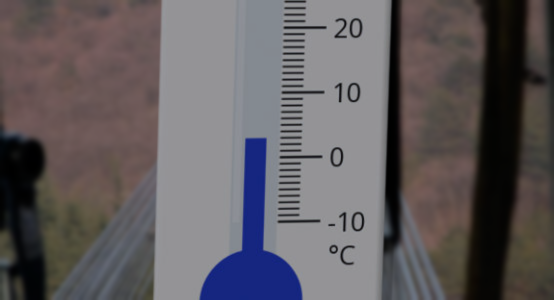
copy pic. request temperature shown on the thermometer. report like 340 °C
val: 3 °C
